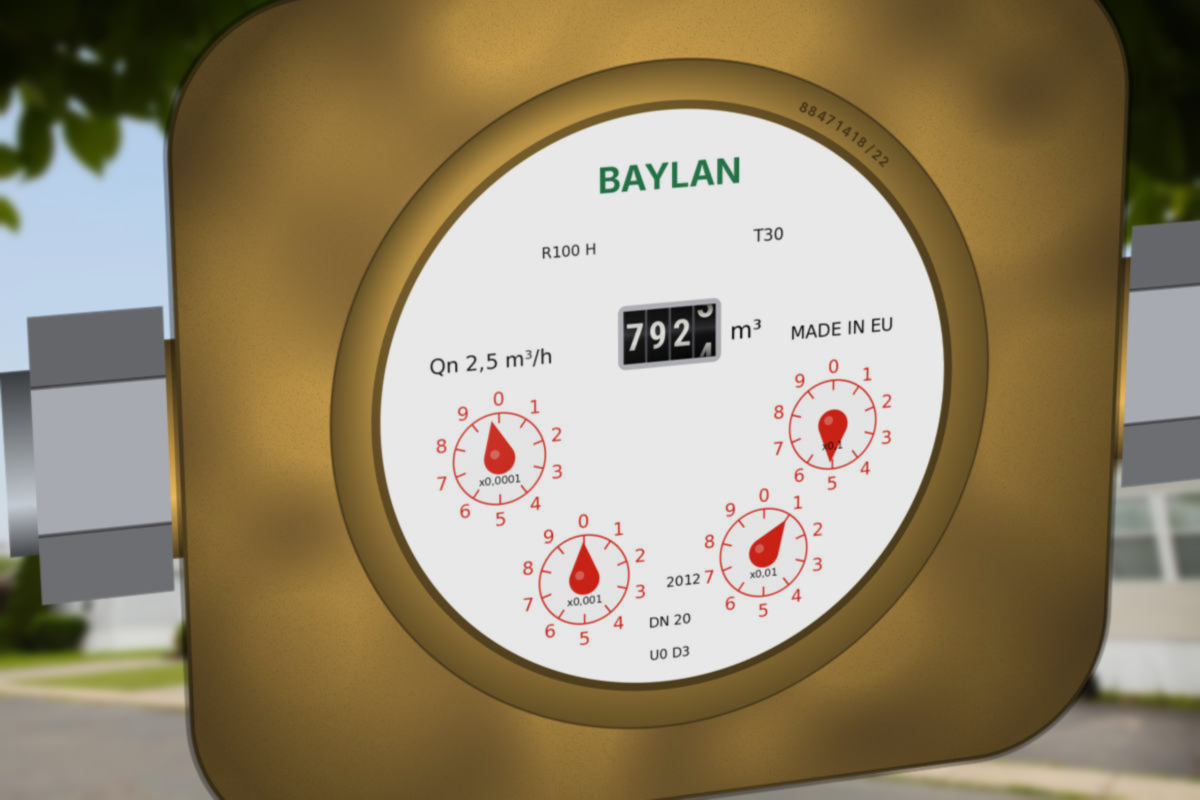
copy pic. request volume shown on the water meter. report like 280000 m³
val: 7923.5099 m³
